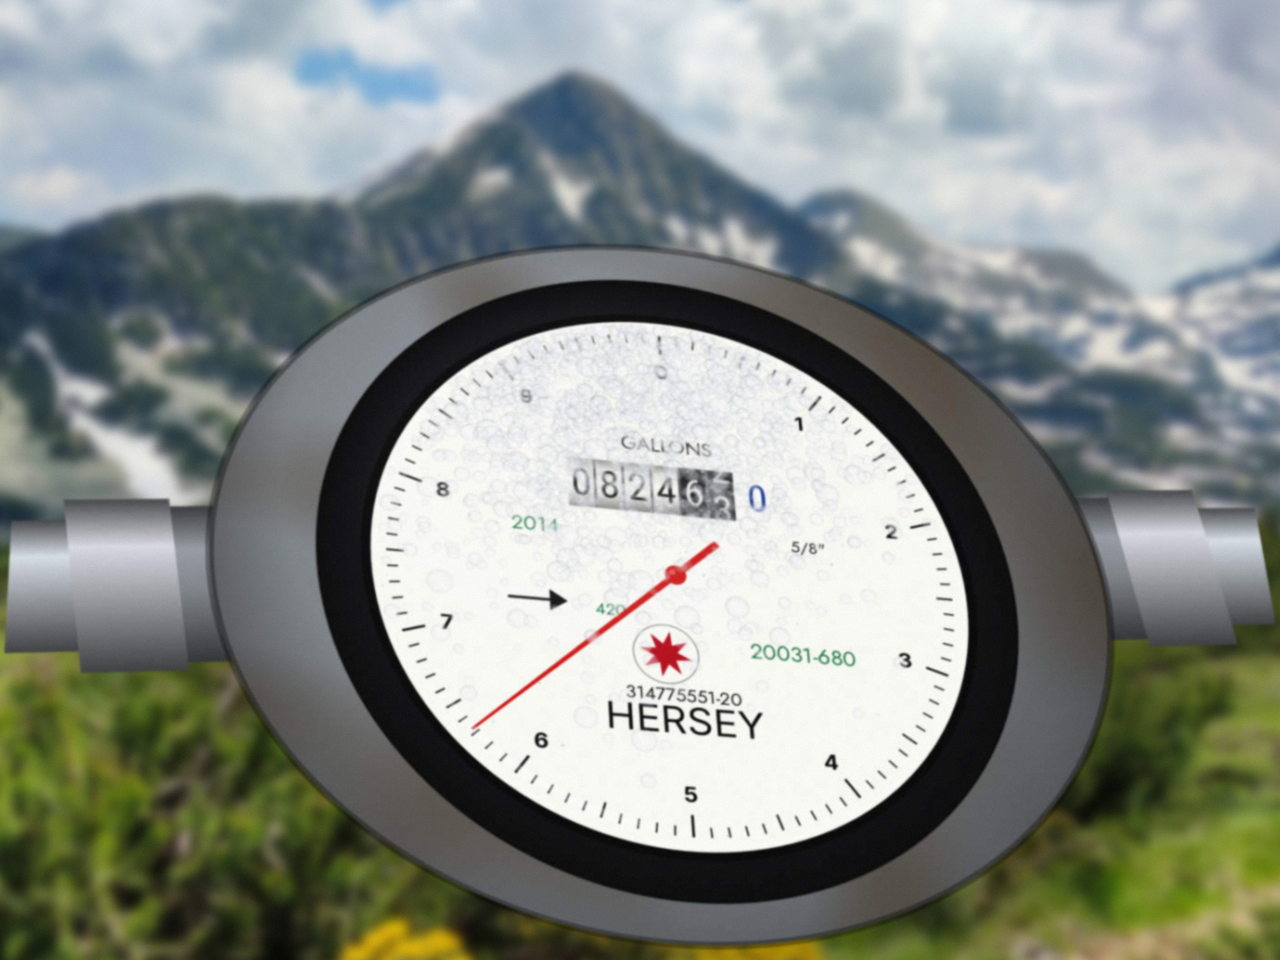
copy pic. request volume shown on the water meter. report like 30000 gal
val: 824626.3 gal
